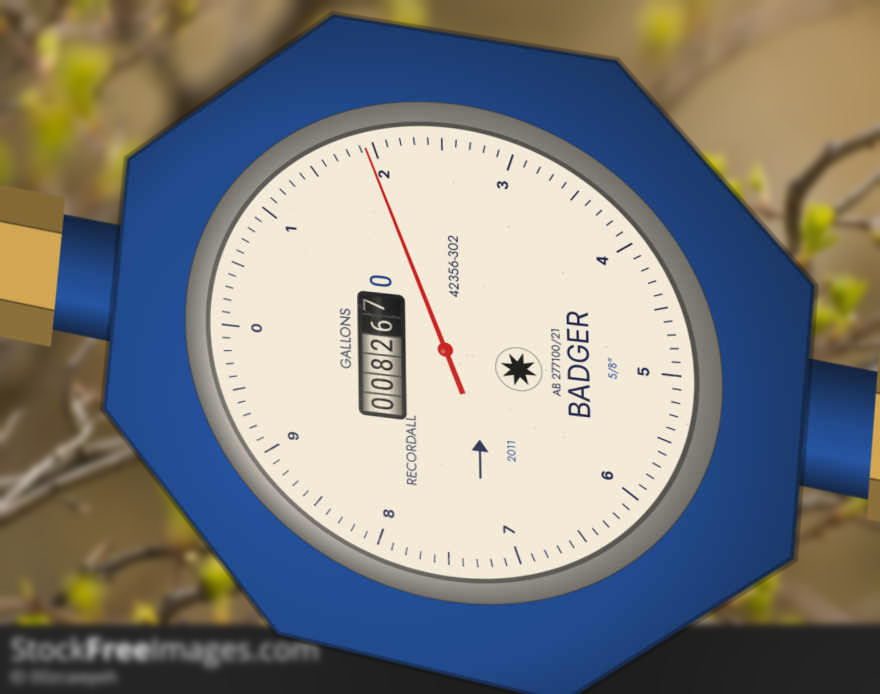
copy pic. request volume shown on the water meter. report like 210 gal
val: 82671.9 gal
